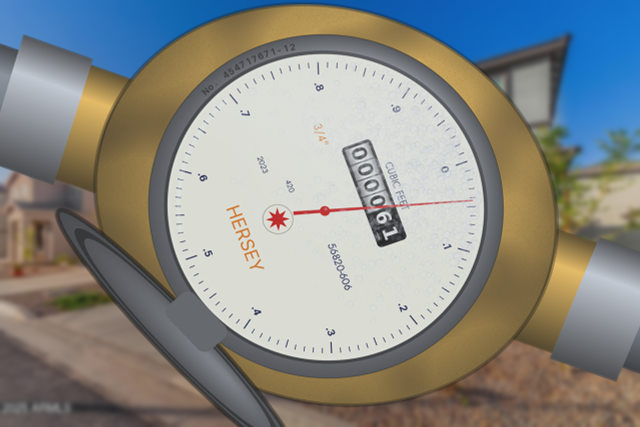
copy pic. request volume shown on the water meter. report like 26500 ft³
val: 61.04 ft³
